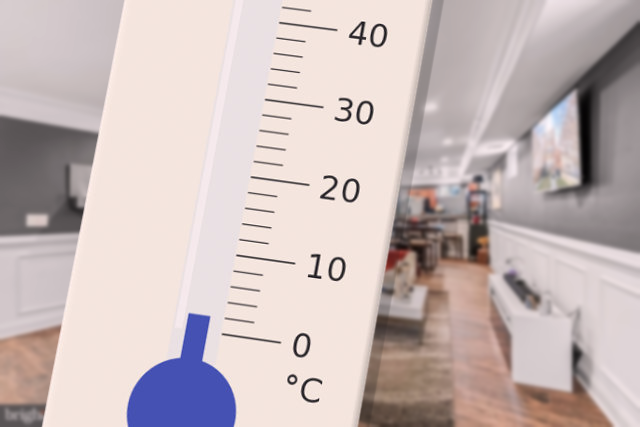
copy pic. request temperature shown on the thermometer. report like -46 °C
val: 2 °C
